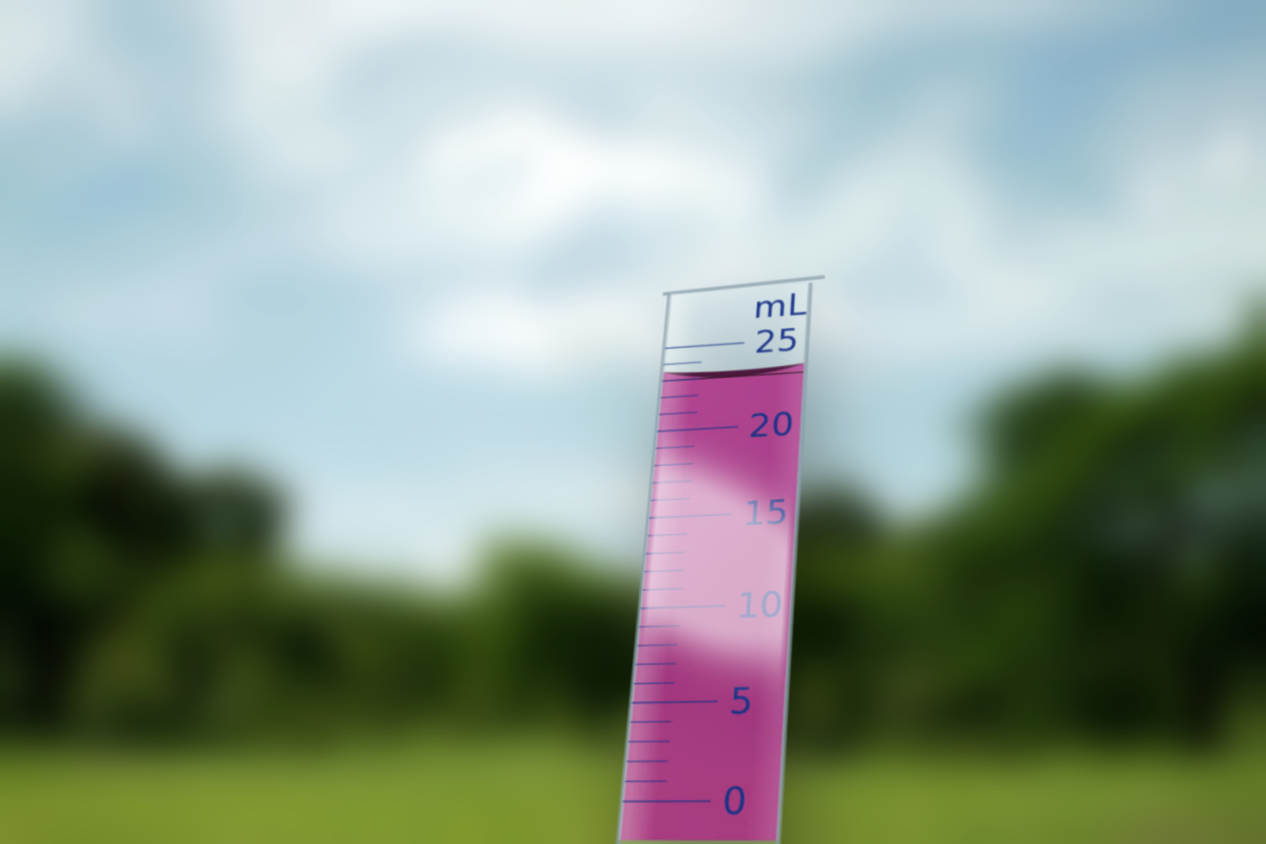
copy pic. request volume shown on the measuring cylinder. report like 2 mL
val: 23 mL
